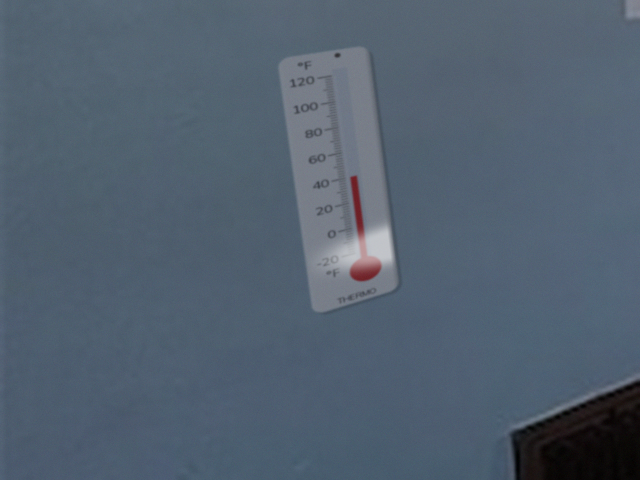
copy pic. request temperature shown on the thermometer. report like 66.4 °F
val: 40 °F
